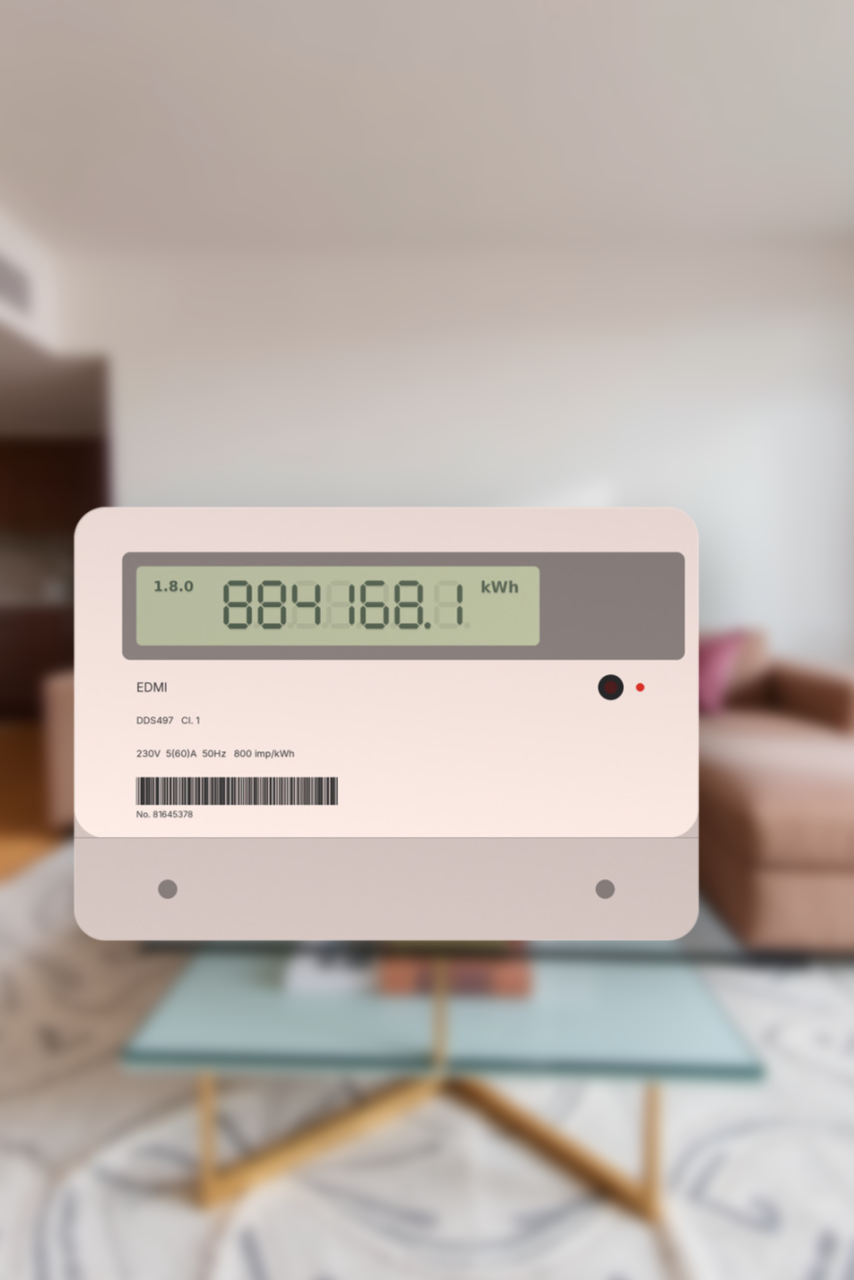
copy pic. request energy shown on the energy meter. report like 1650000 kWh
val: 884168.1 kWh
